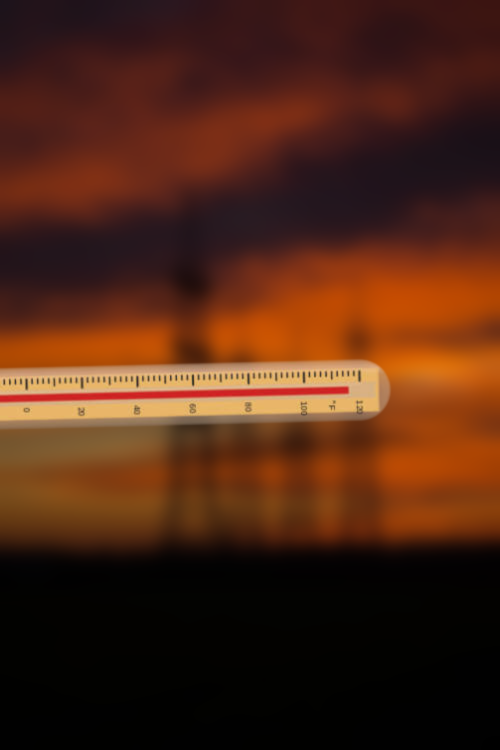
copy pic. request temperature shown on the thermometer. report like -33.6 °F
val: 116 °F
